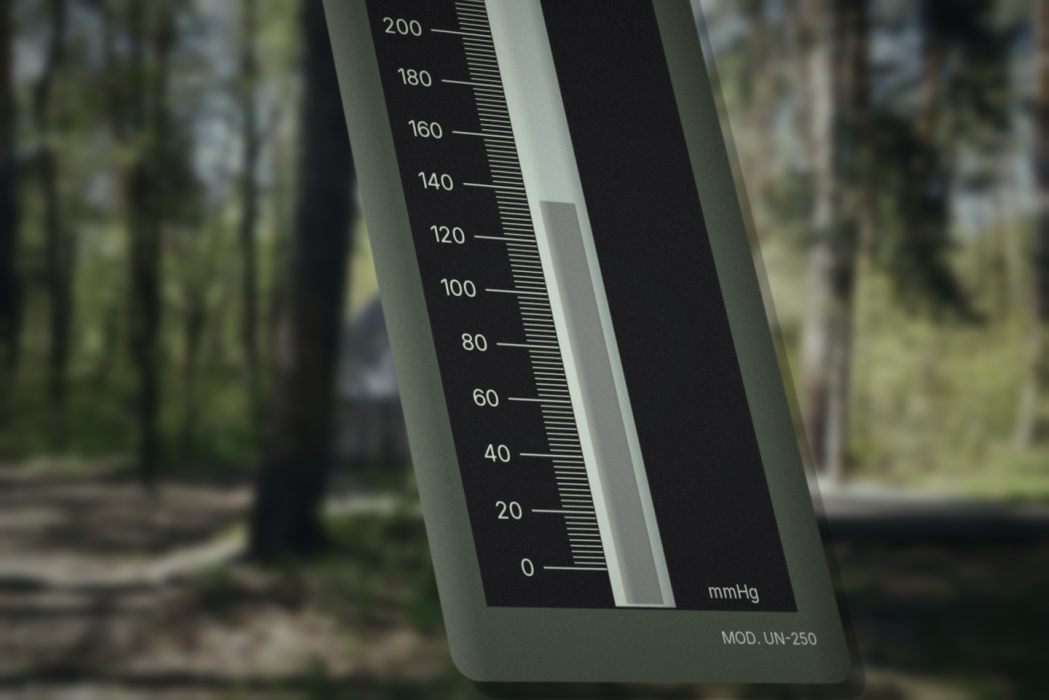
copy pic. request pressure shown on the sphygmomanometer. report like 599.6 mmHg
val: 136 mmHg
